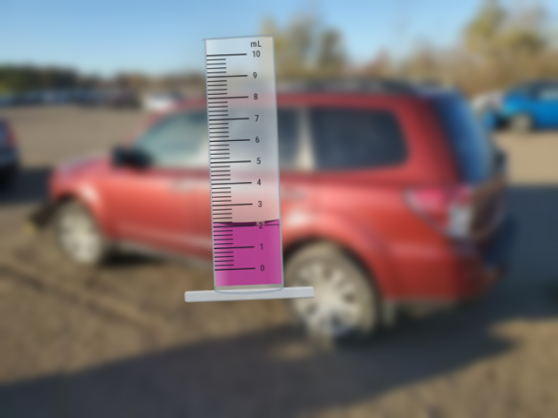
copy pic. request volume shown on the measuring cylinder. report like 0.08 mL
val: 2 mL
